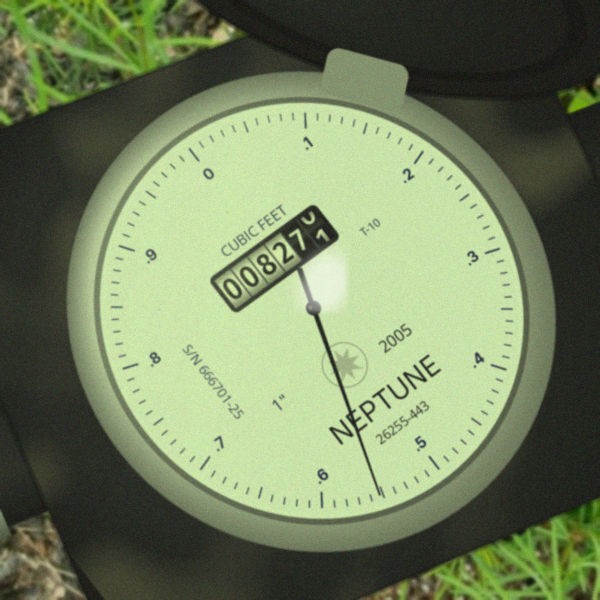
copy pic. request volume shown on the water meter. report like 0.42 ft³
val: 8270.55 ft³
